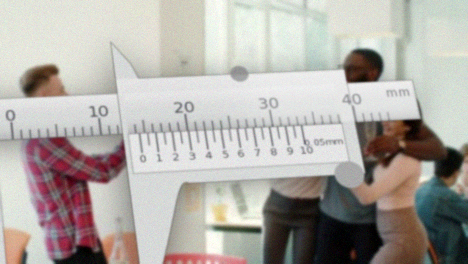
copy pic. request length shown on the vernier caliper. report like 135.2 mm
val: 14.4 mm
